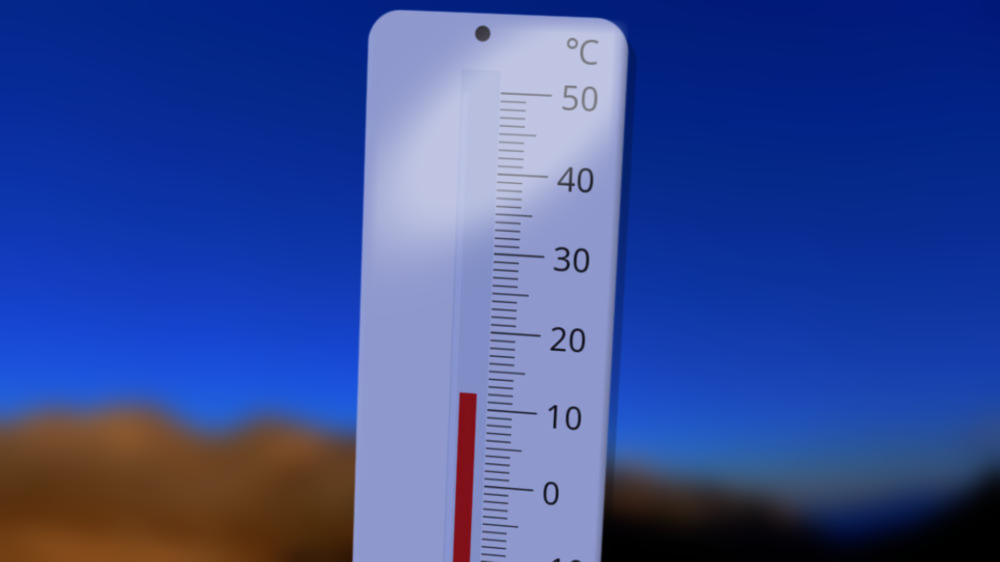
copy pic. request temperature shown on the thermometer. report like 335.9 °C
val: 12 °C
